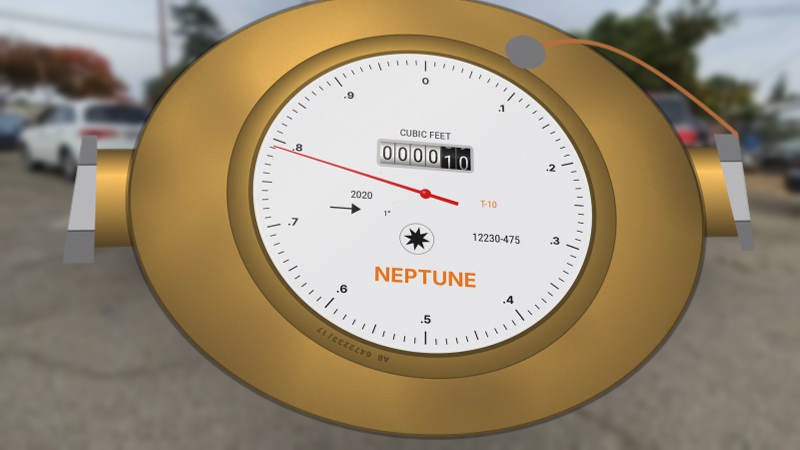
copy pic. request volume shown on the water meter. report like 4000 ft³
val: 9.79 ft³
